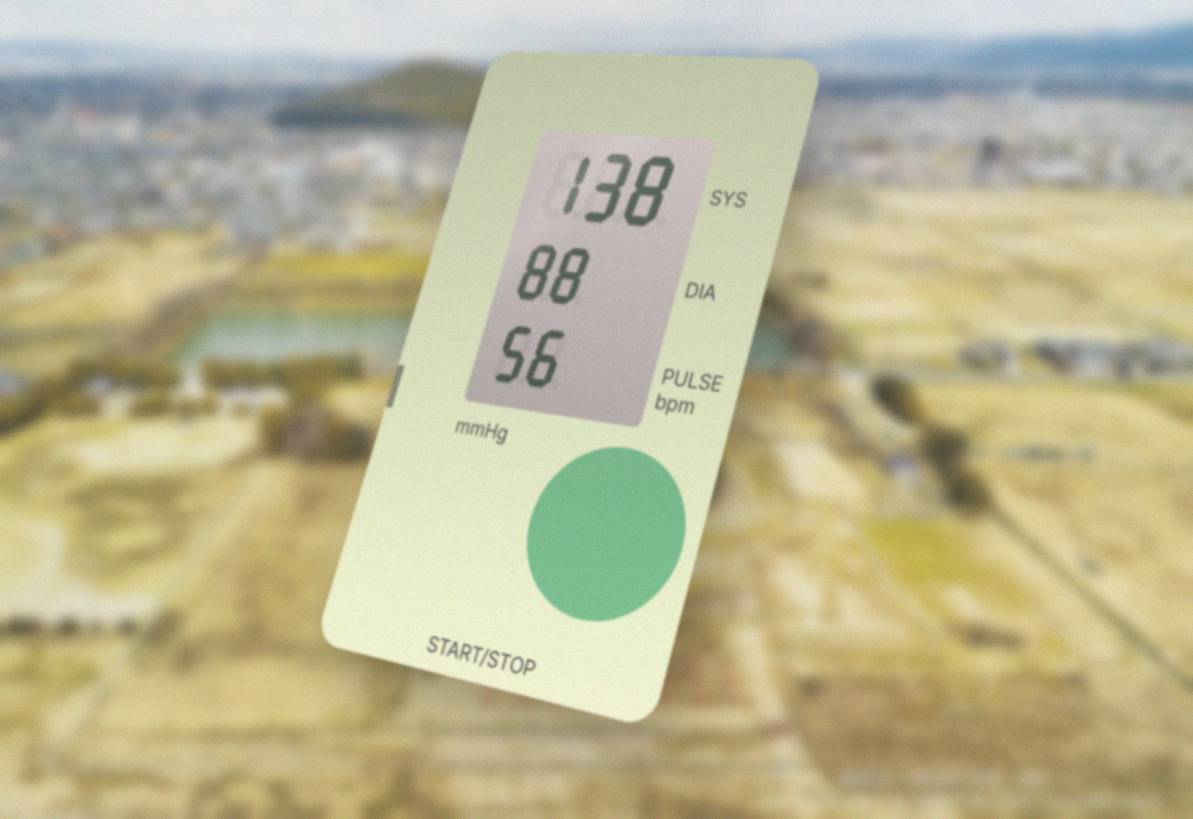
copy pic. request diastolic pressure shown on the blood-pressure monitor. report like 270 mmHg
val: 88 mmHg
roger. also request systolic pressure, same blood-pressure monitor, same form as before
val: 138 mmHg
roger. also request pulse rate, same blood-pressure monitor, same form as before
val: 56 bpm
